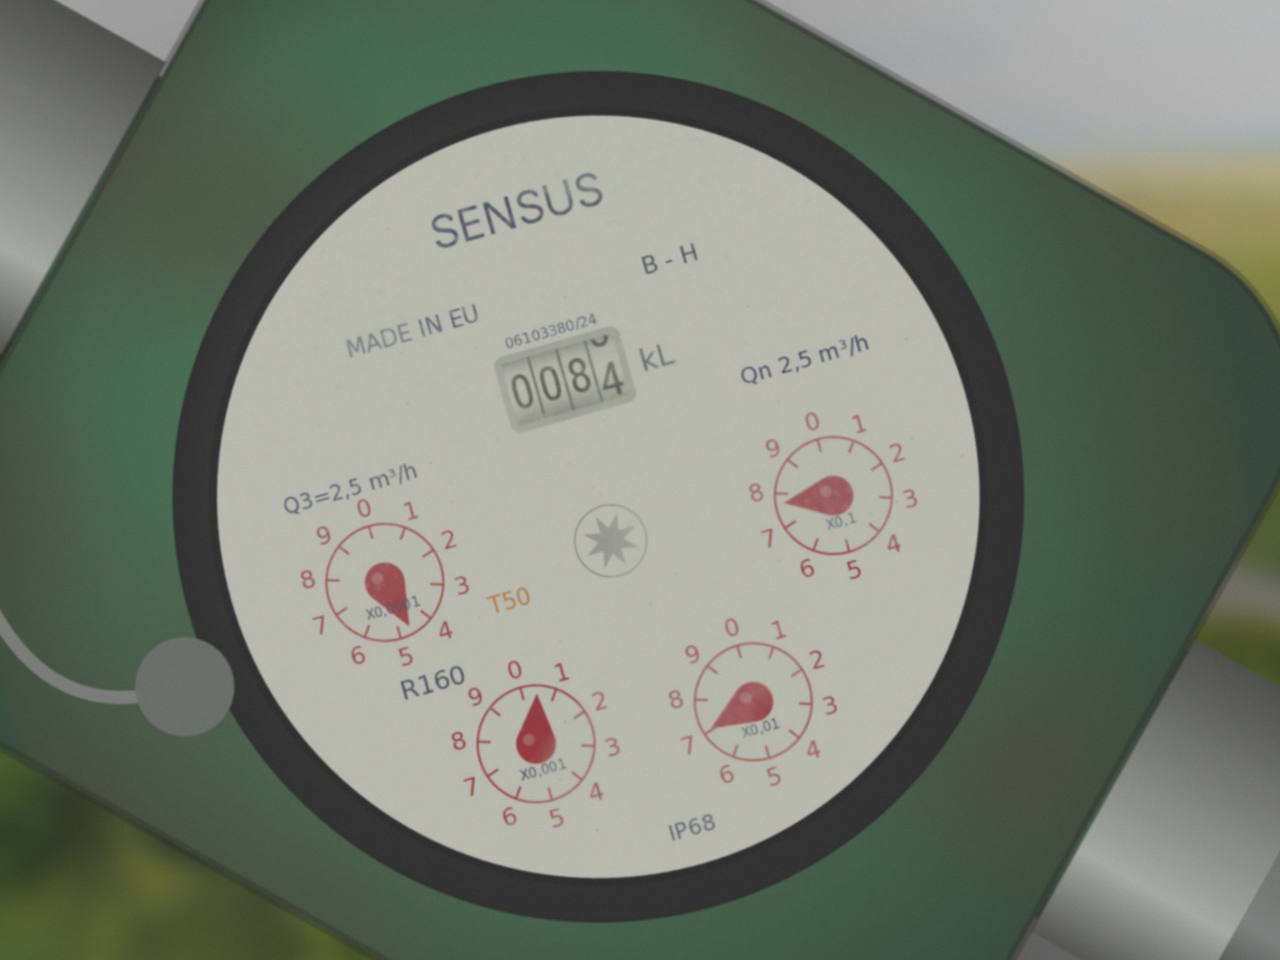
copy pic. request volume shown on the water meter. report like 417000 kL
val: 83.7704 kL
